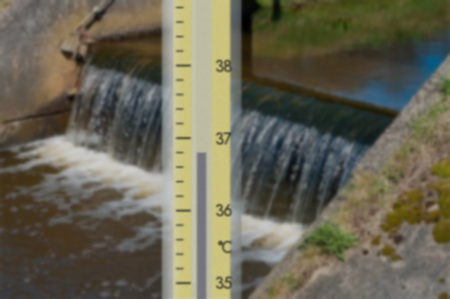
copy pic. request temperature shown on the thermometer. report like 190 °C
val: 36.8 °C
